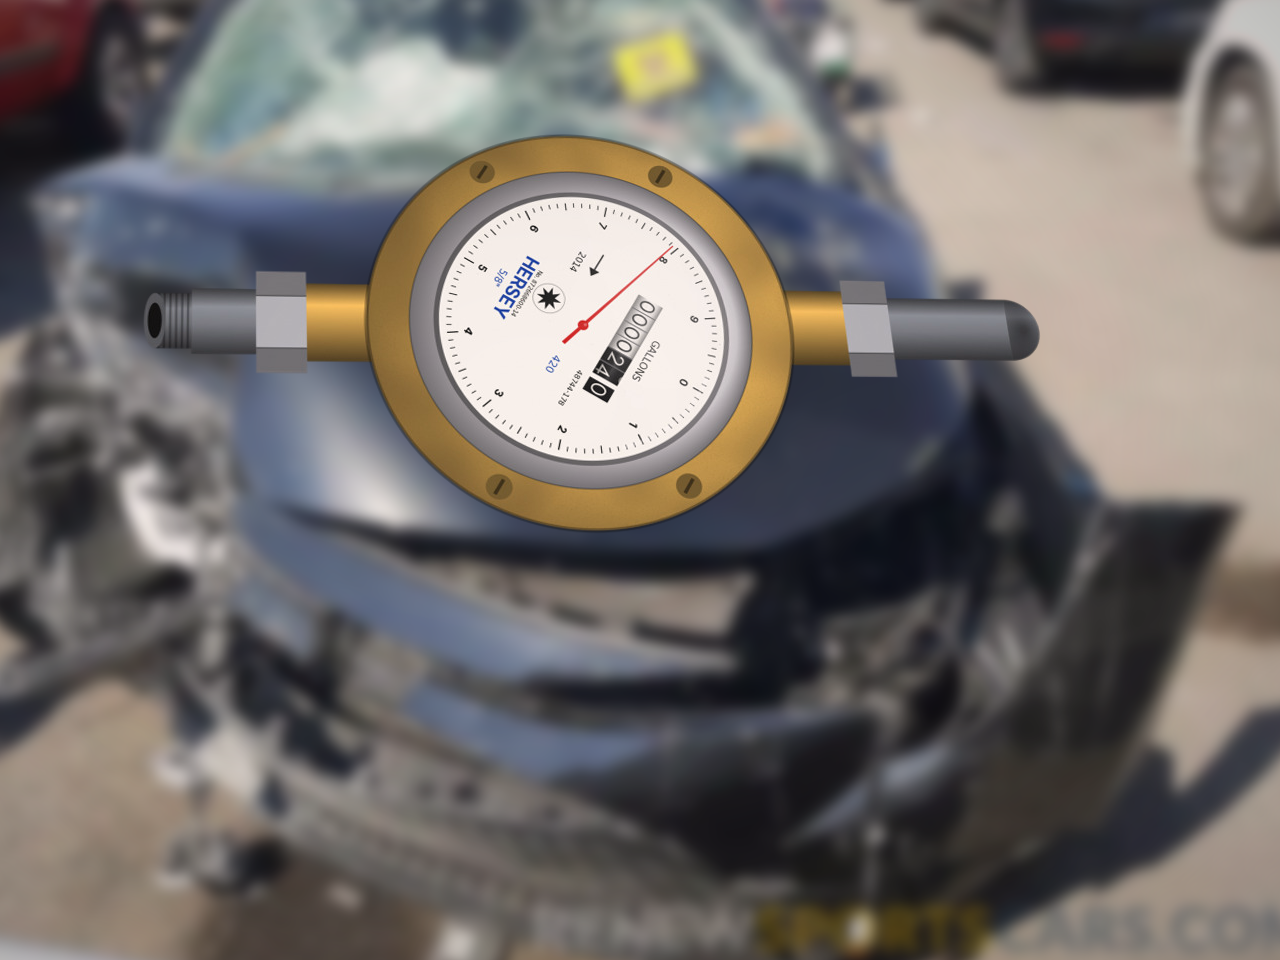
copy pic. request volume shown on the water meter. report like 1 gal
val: 237.9 gal
